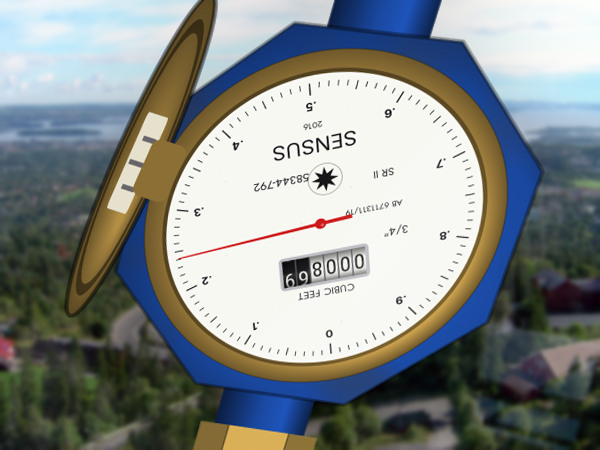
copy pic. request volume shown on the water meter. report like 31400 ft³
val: 869.24 ft³
